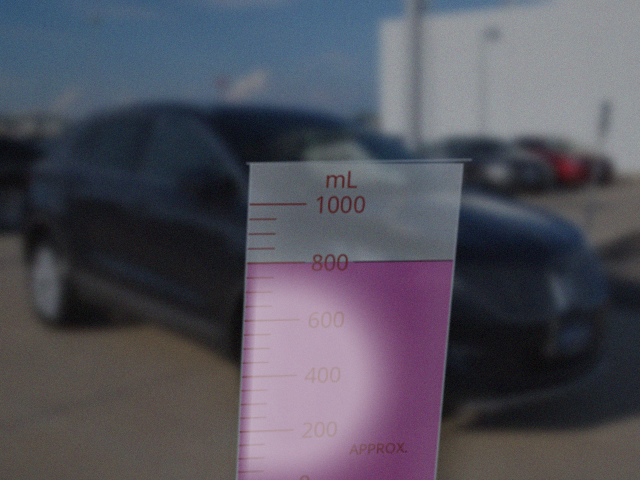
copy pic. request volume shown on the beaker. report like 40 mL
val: 800 mL
